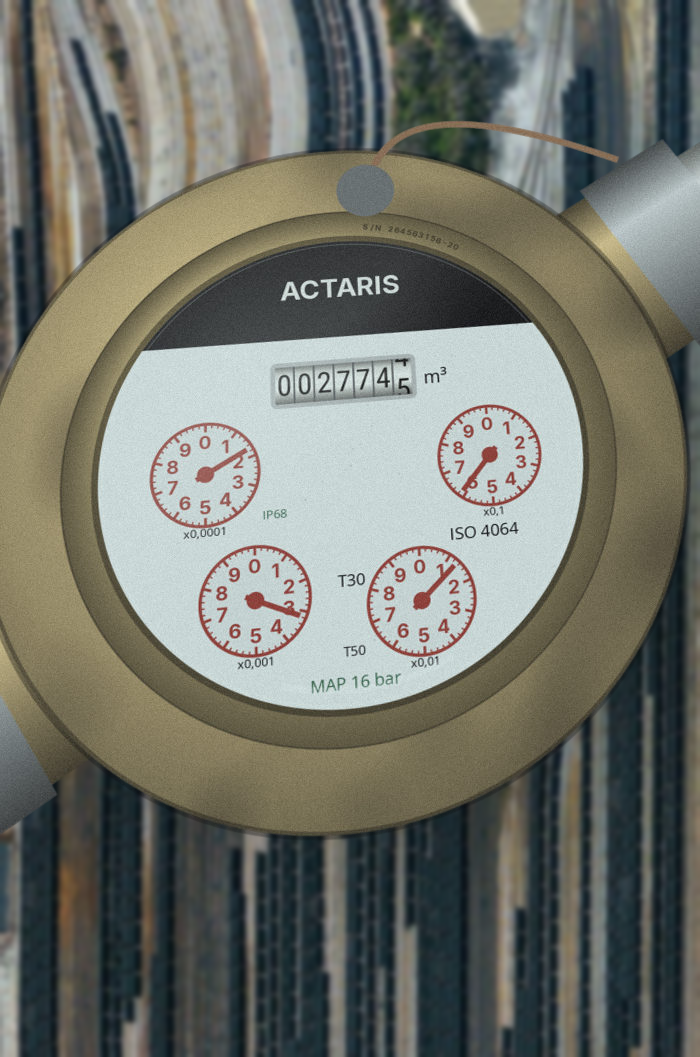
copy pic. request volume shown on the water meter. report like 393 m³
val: 27744.6131 m³
